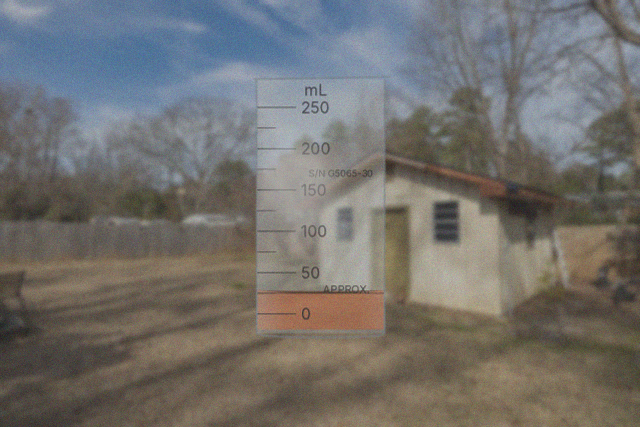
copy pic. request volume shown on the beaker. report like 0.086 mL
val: 25 mL
